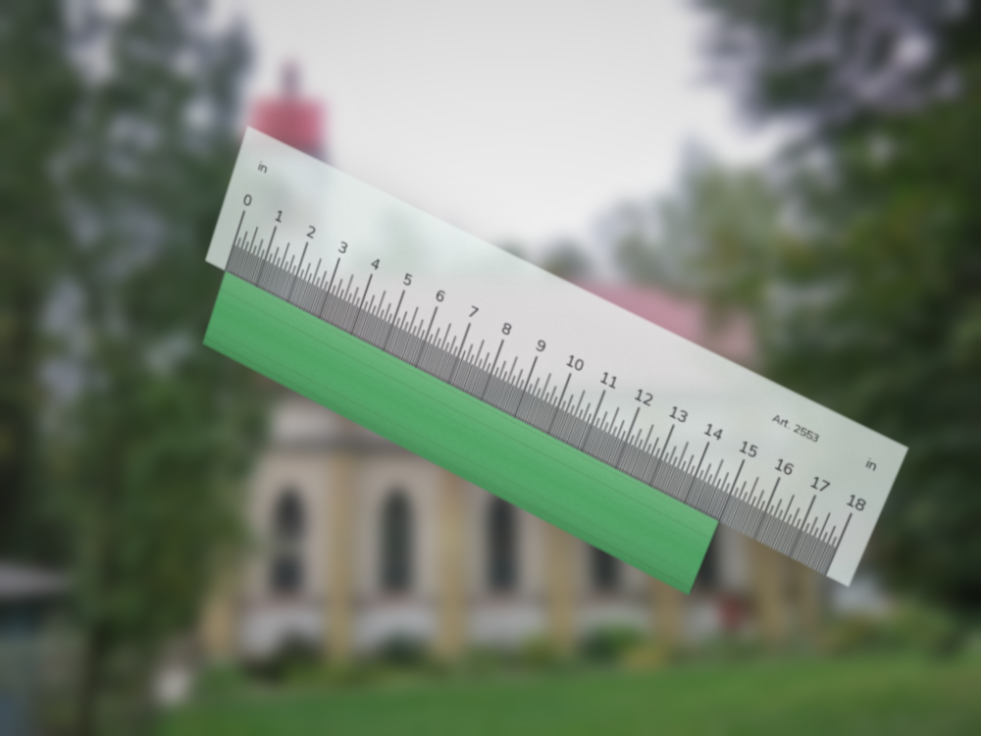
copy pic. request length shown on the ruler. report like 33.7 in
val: 15 in
